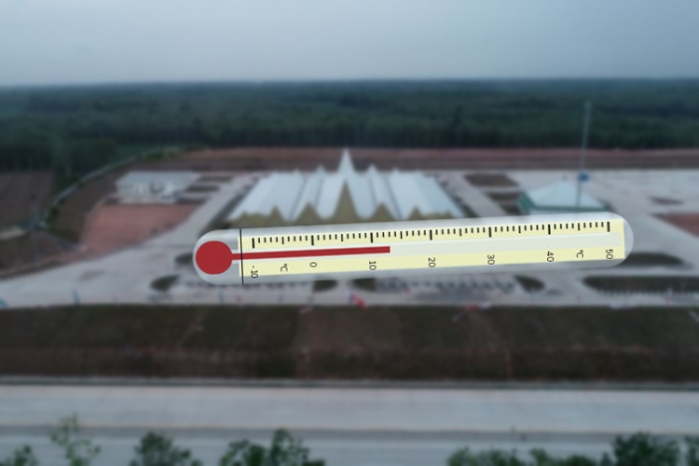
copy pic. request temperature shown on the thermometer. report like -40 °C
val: 13 °C
